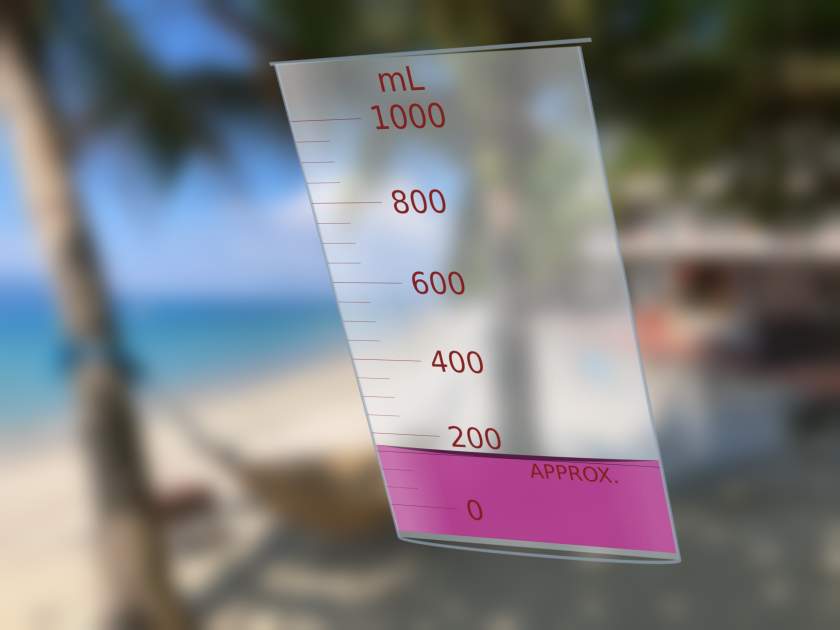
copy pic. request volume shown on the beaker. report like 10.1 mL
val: 150 mL
